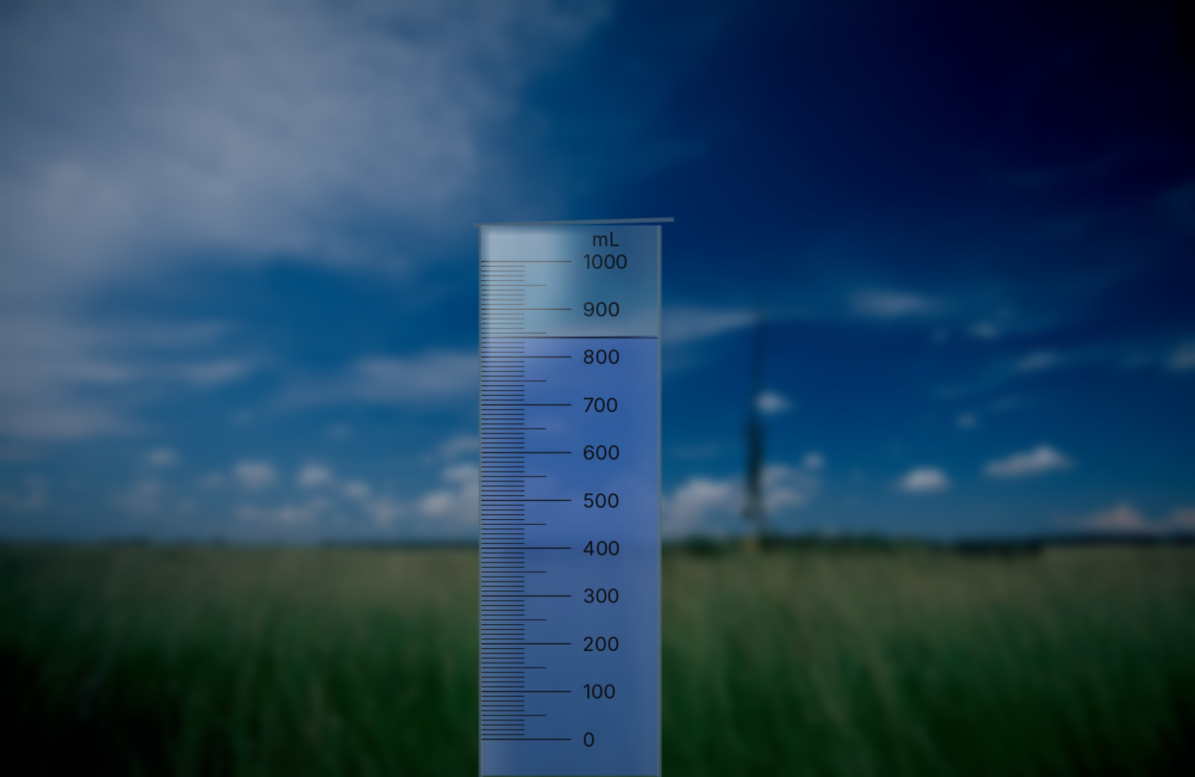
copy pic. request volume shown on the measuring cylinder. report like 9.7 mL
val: 840 mL
